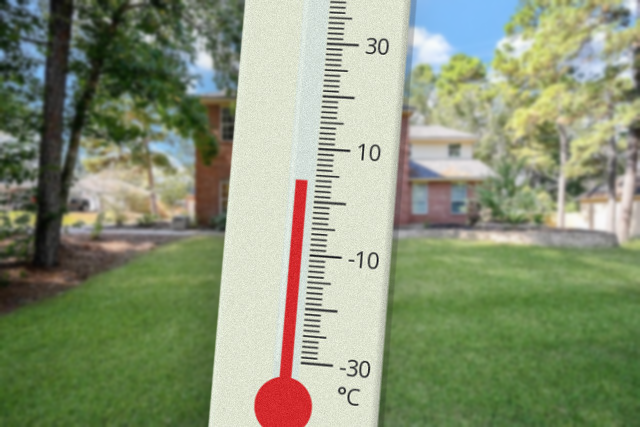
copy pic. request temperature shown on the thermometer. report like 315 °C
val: 4 °C
